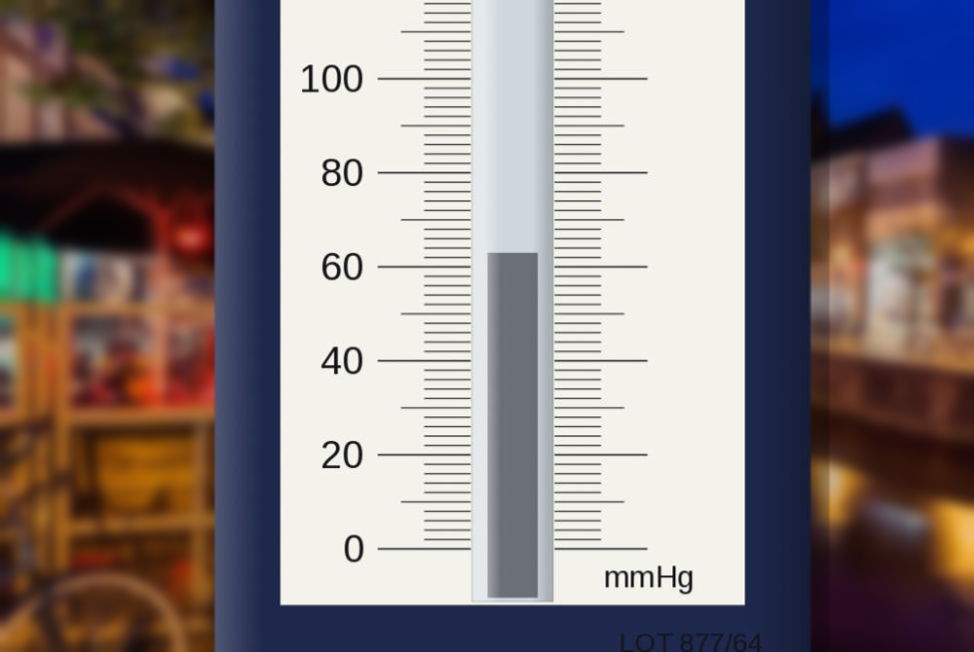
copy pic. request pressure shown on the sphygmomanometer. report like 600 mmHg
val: 63 mmHg
